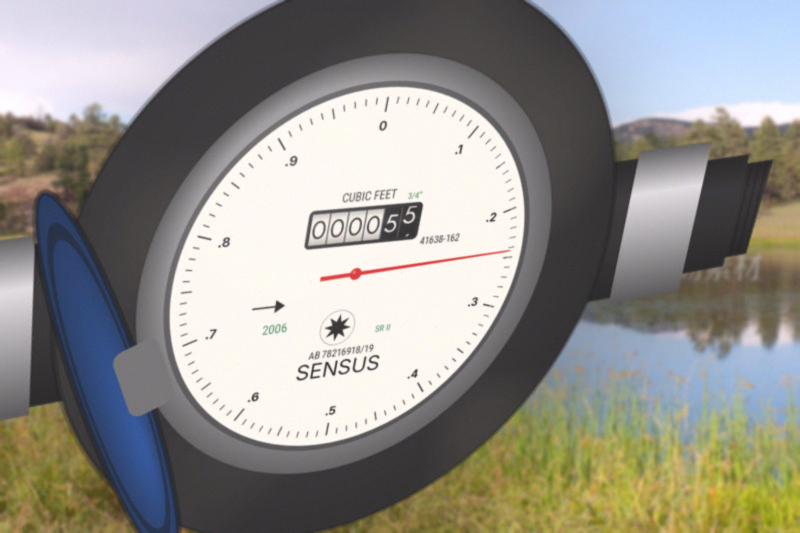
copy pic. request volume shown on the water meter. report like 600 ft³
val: 55.24 ft³
